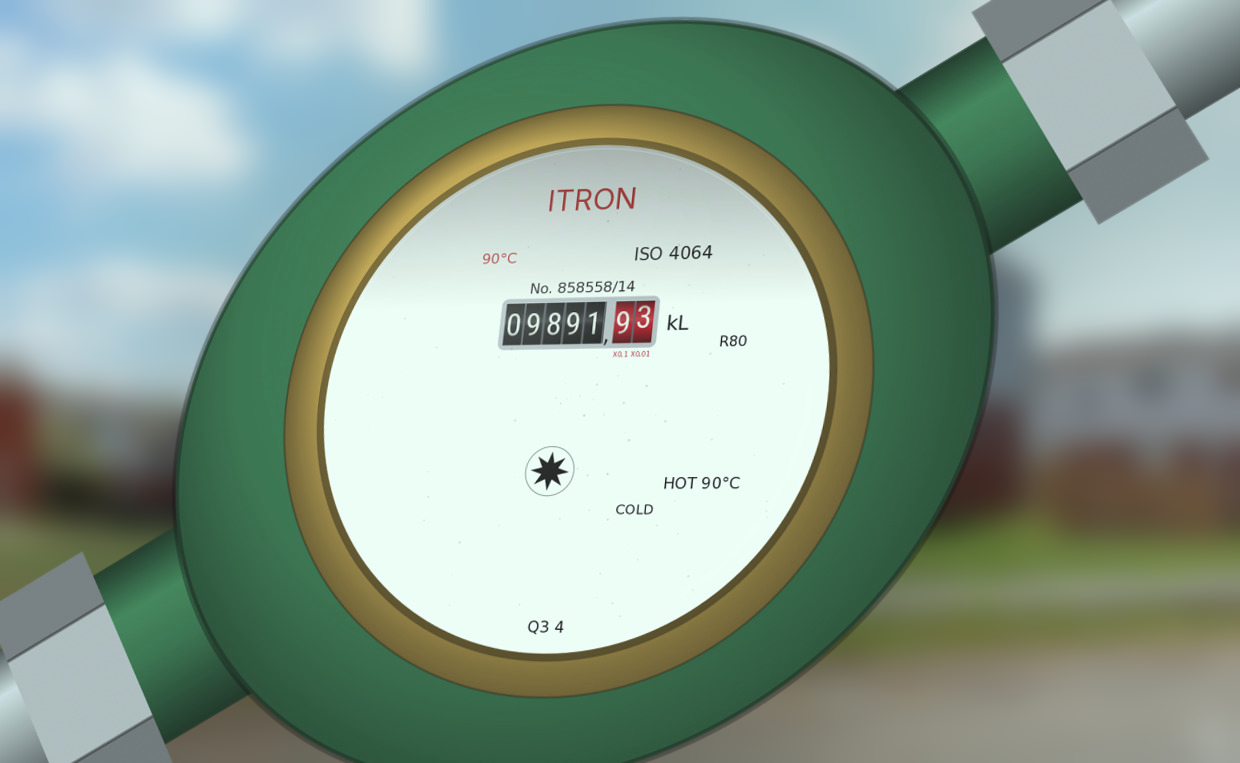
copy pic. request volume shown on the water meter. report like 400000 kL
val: 9891.93 kL
